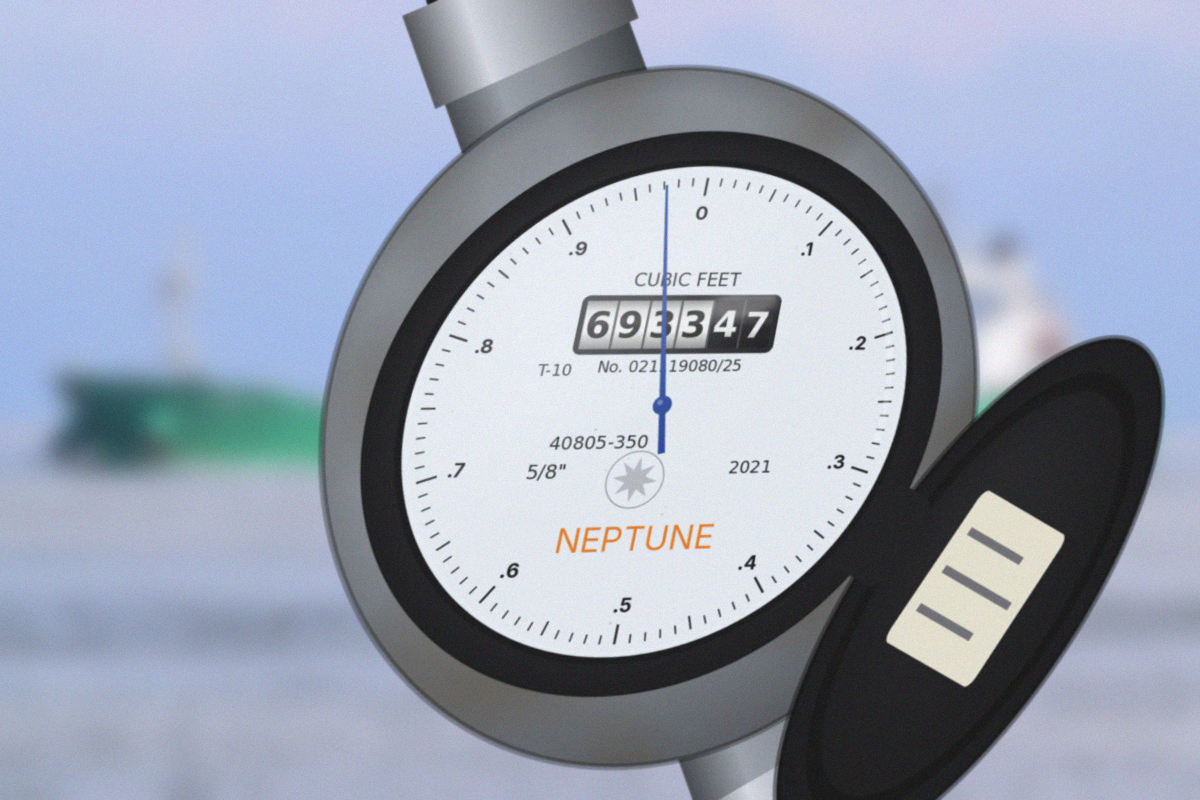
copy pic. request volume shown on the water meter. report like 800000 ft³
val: 693346.97 ft³
